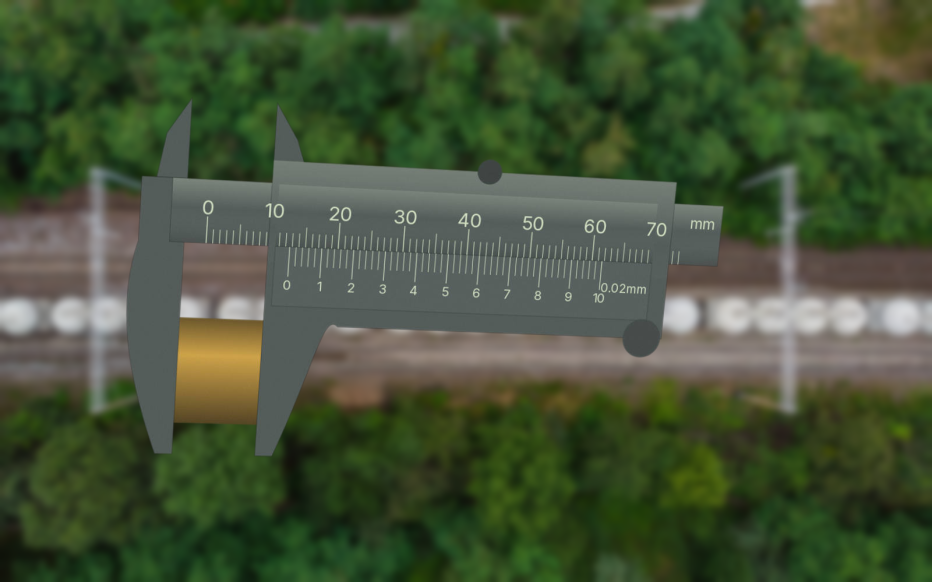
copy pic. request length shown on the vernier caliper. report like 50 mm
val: 12.6 mm
